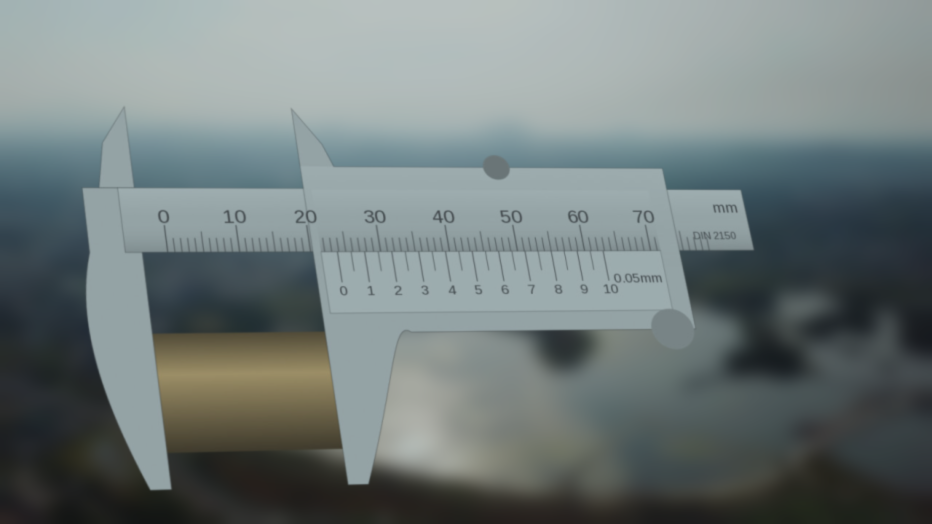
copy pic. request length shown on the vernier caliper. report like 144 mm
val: 23.8 mm
